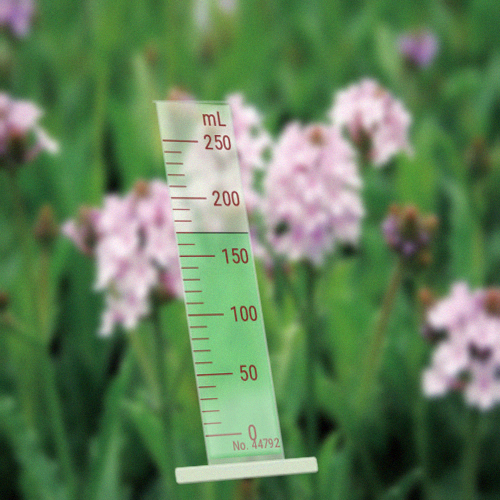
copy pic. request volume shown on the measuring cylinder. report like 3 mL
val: 170 mL
